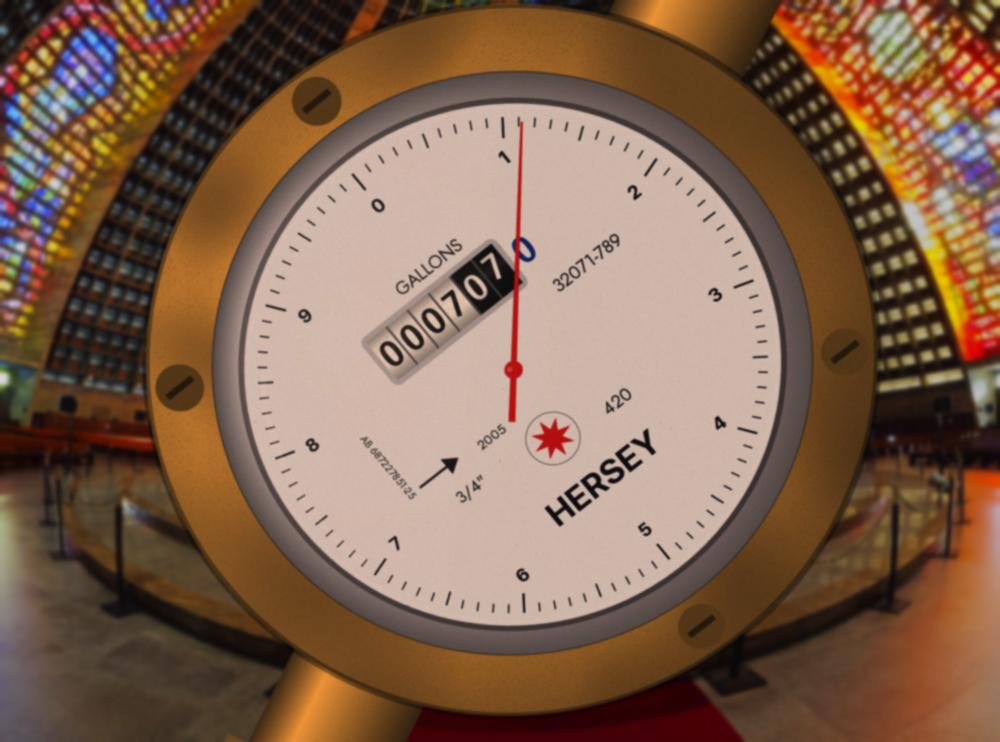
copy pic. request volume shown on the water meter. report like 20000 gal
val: 7071.1 gal
